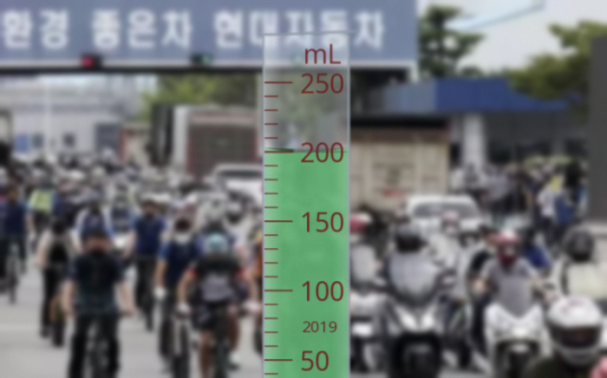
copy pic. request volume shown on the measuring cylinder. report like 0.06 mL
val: 200 mL
